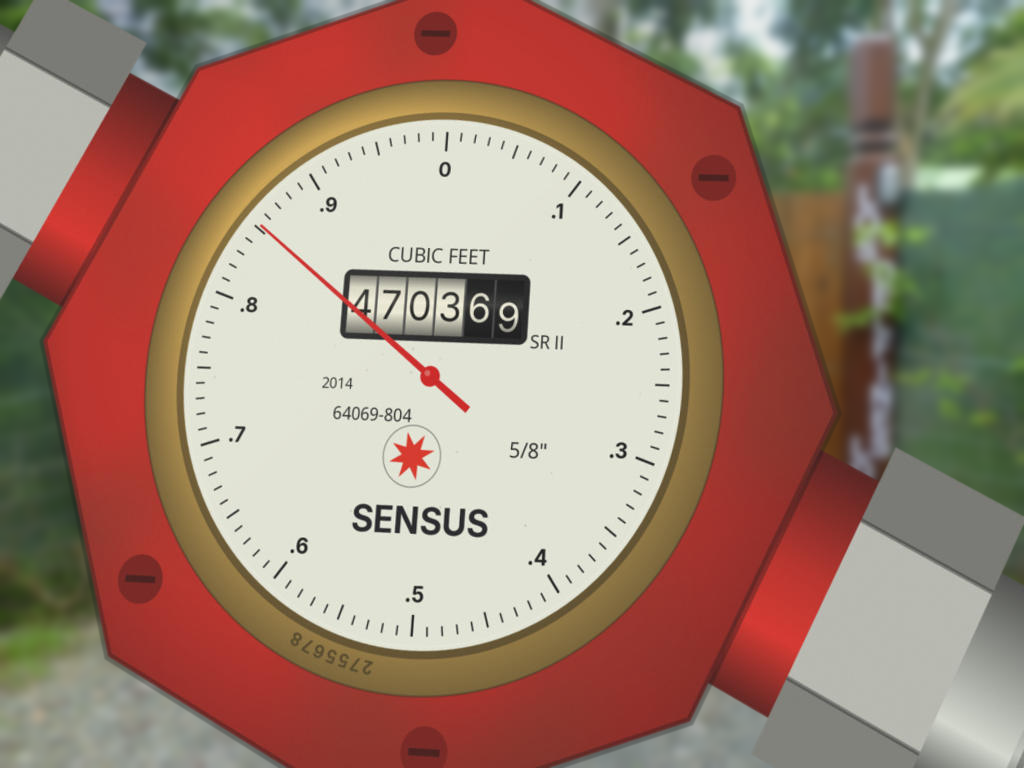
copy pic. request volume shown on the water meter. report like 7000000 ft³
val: 470368.85 ft³
